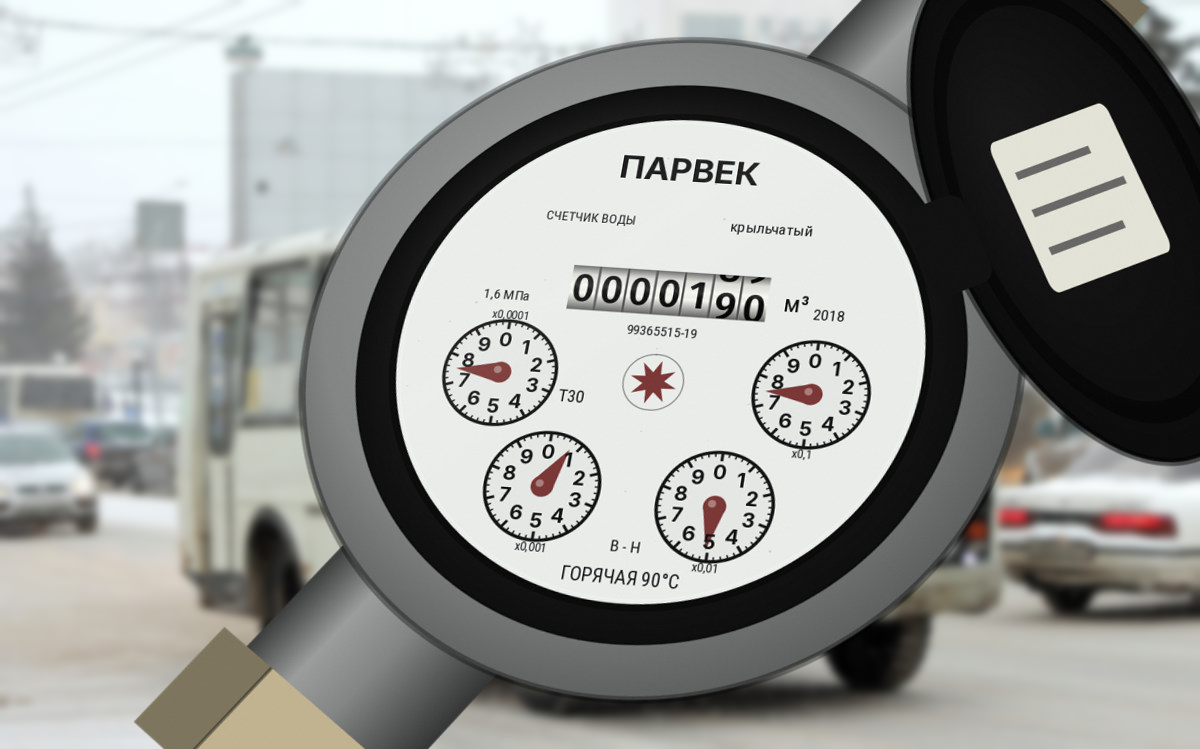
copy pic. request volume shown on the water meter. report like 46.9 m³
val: 189.7507 m³
